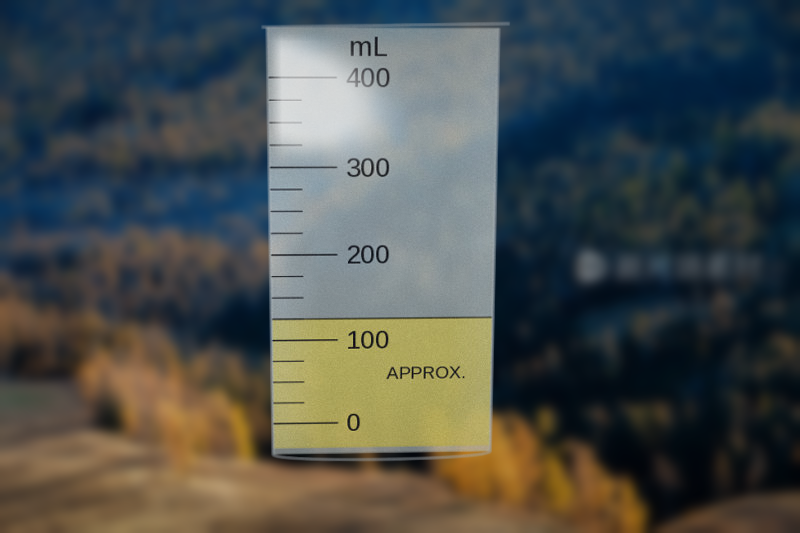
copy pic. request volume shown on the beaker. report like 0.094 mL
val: 125 mL
